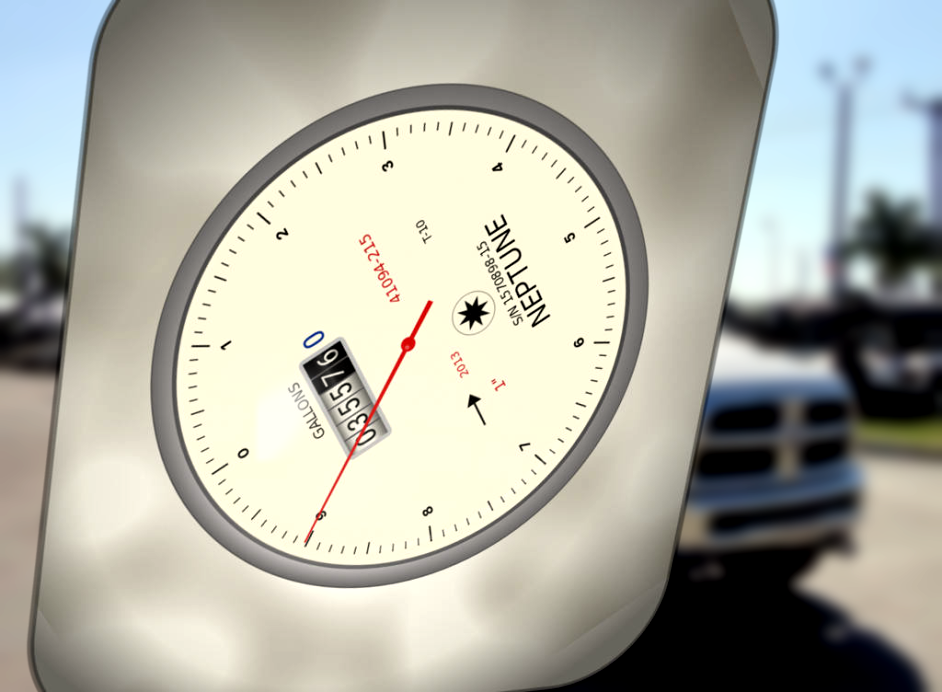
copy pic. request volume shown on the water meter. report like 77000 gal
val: 355759.0 gal
